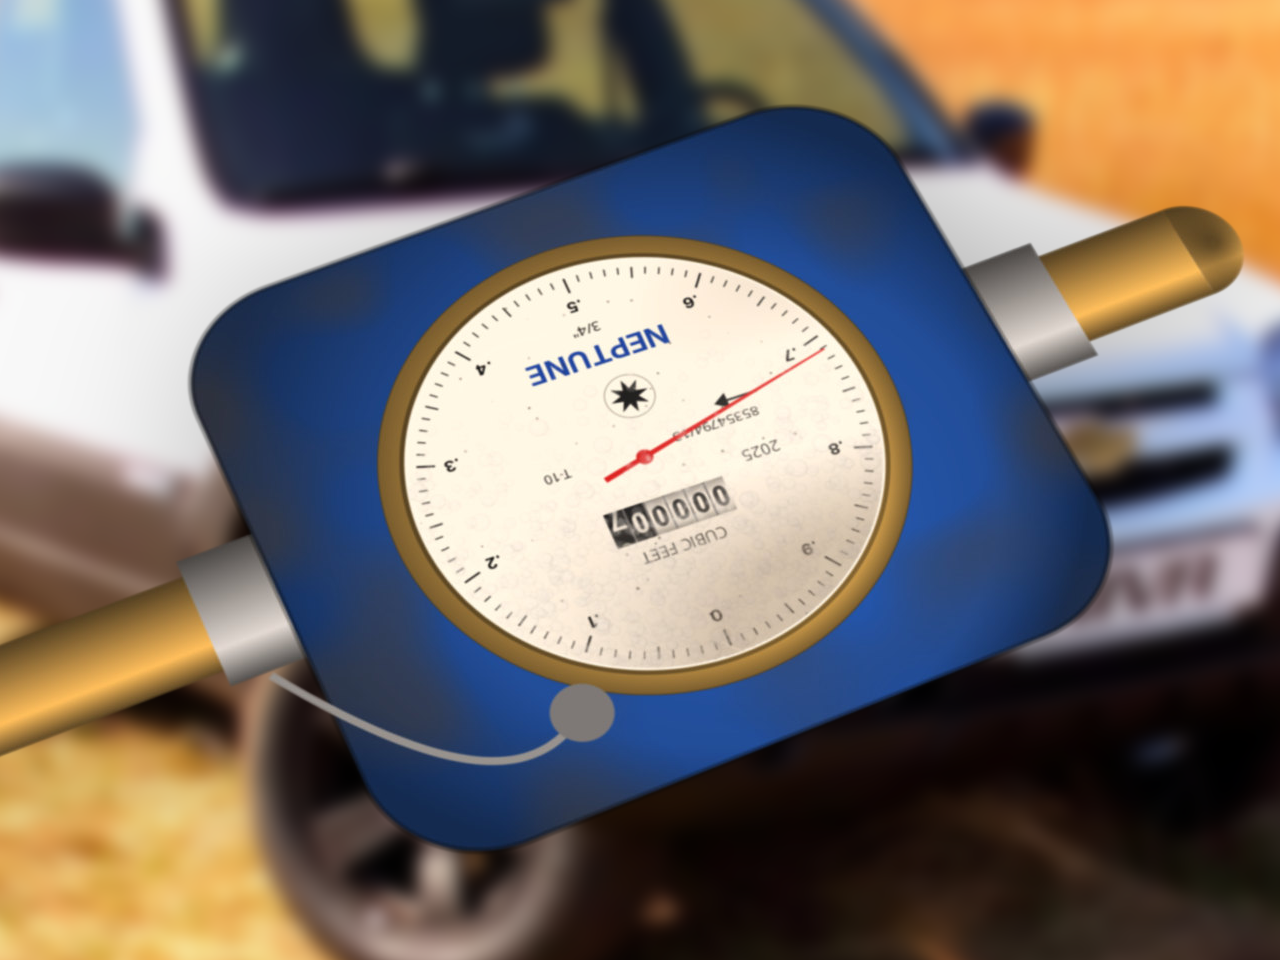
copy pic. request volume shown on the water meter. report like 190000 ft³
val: 6.71 ft³
